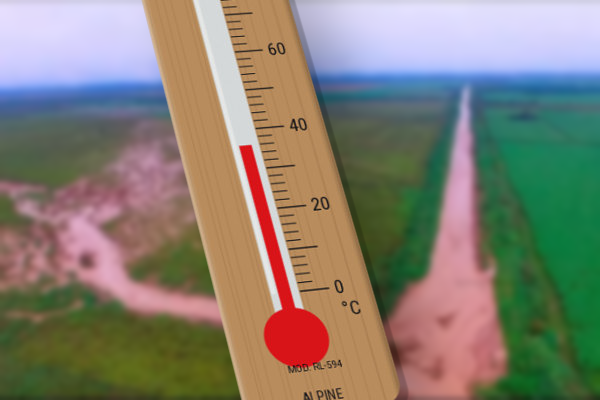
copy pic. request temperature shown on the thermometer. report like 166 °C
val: 36 °C
